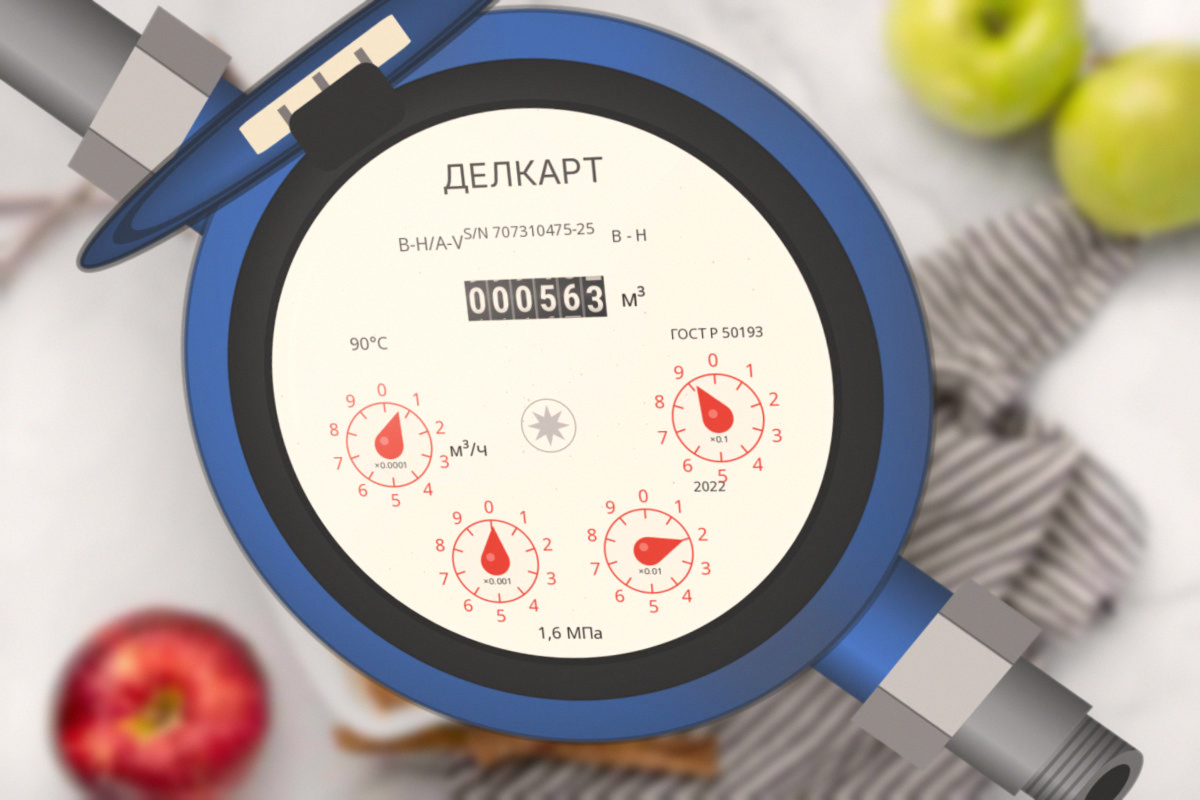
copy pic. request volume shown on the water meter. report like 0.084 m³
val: 562.9200 m³
